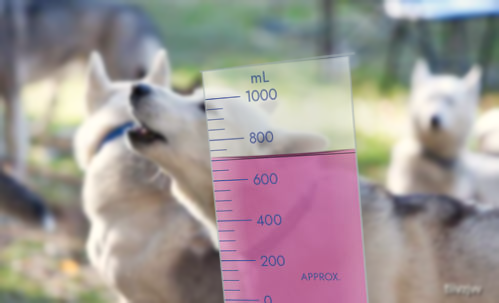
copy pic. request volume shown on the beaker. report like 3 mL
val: 700 mL
